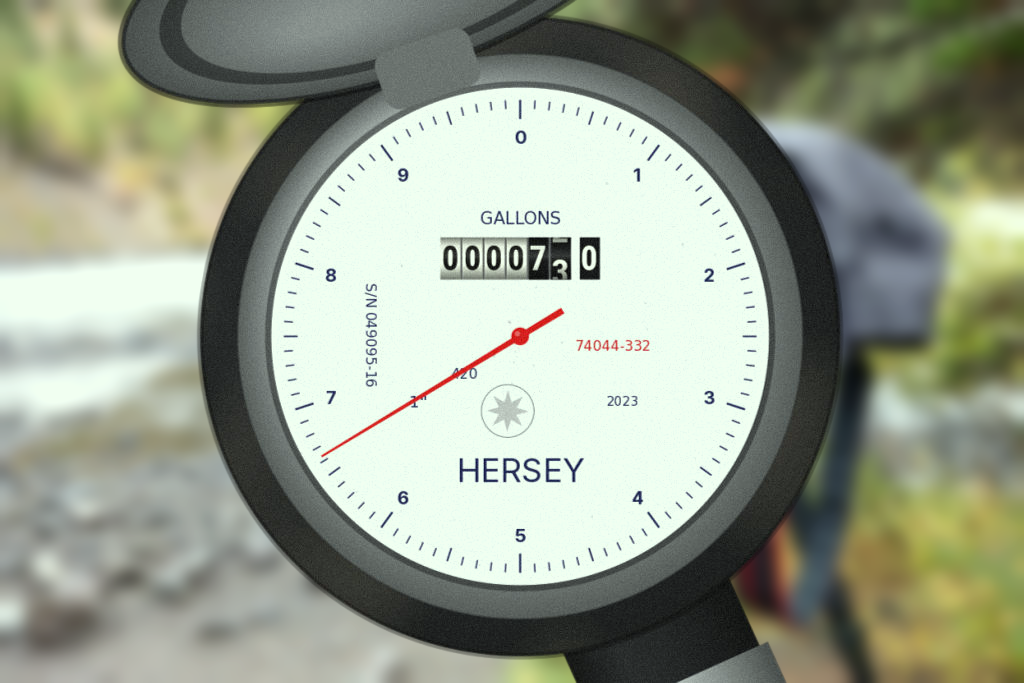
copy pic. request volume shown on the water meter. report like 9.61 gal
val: 726.6 gal
